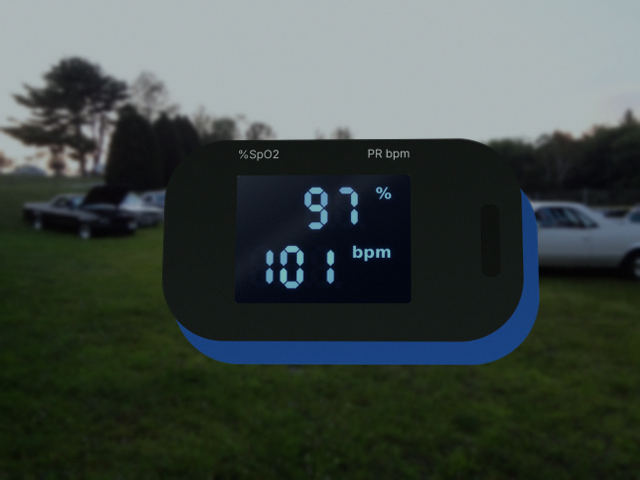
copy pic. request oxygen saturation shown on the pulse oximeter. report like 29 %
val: 97 %
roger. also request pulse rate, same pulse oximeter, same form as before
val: 101 bpm
